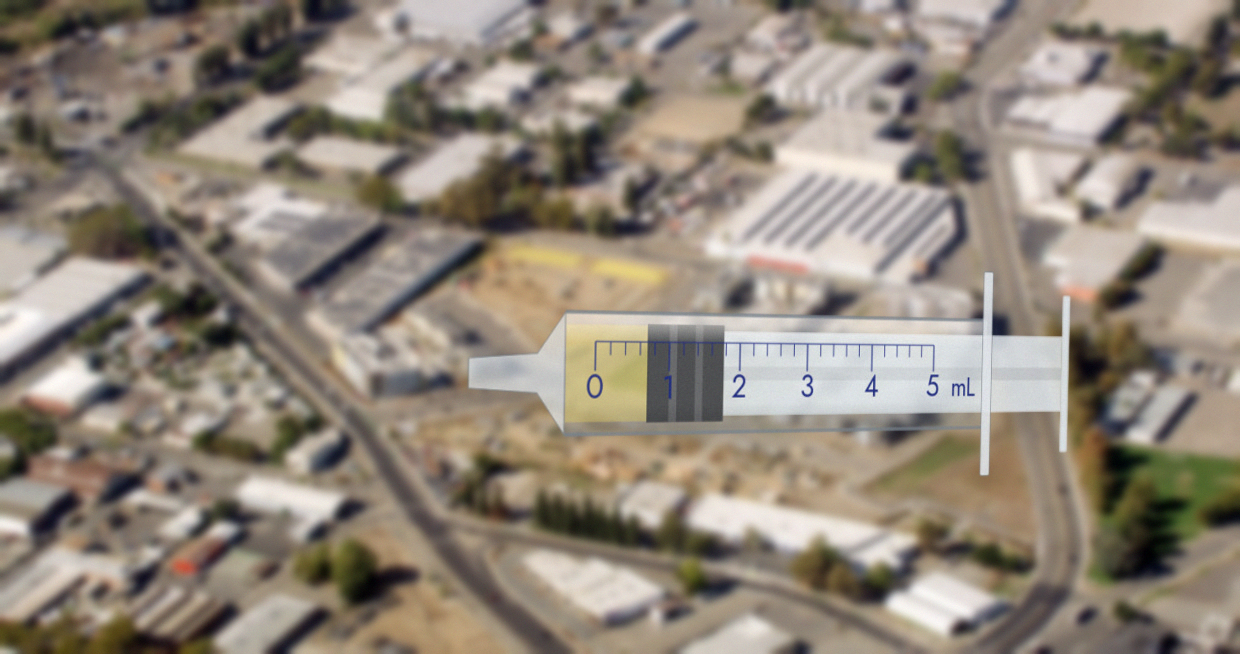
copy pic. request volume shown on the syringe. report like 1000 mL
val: 0.7 mL
